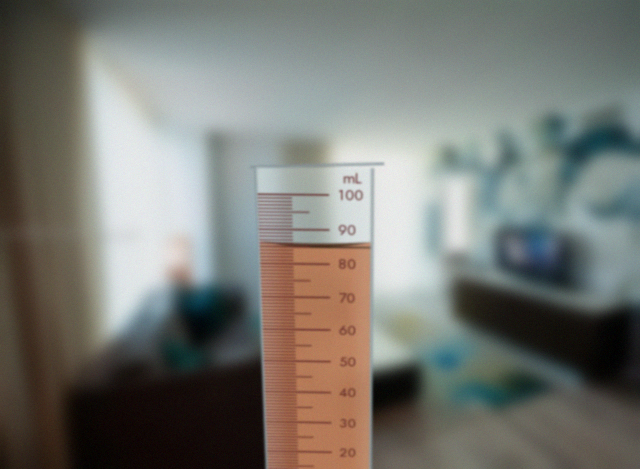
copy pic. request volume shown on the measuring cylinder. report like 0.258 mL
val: 85 mL
